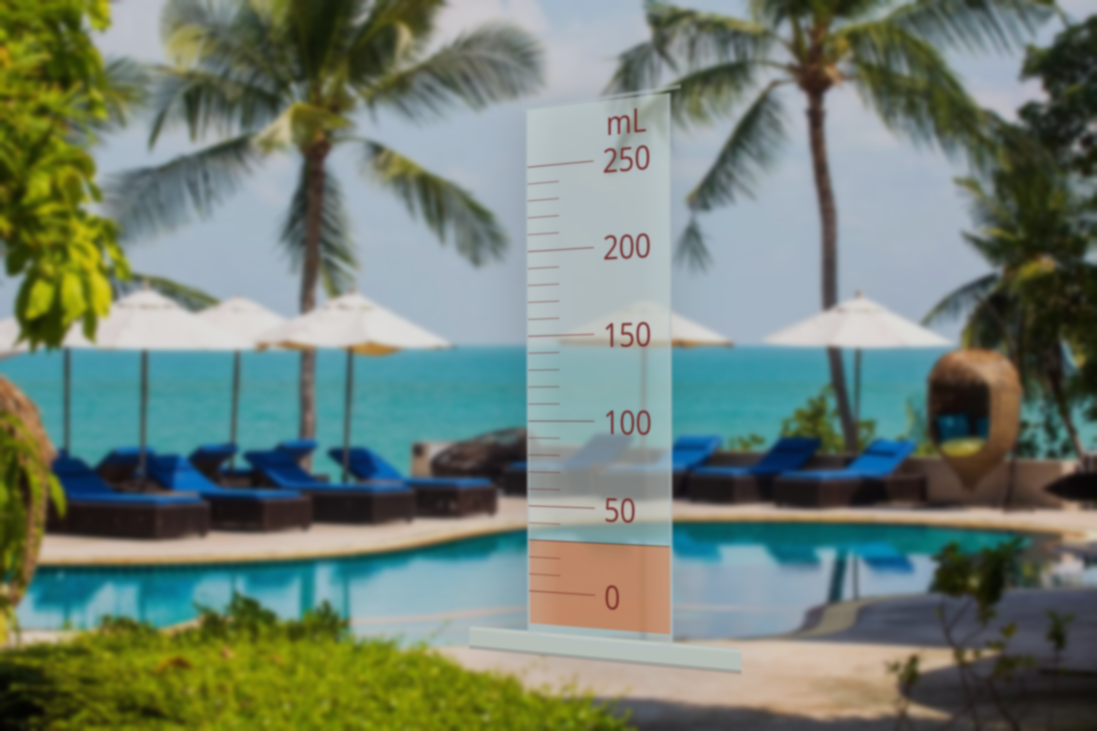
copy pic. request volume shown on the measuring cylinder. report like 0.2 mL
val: 30 mL
